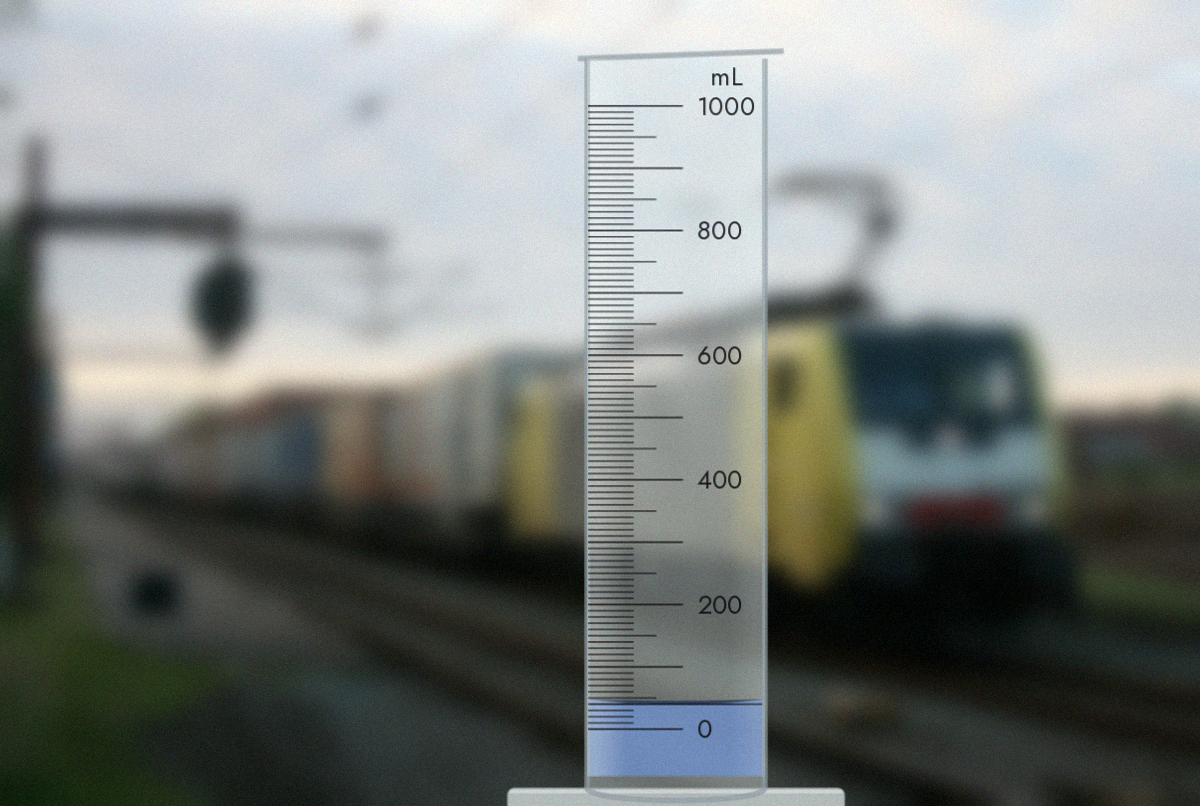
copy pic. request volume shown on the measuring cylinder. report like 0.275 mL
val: 40 mL
